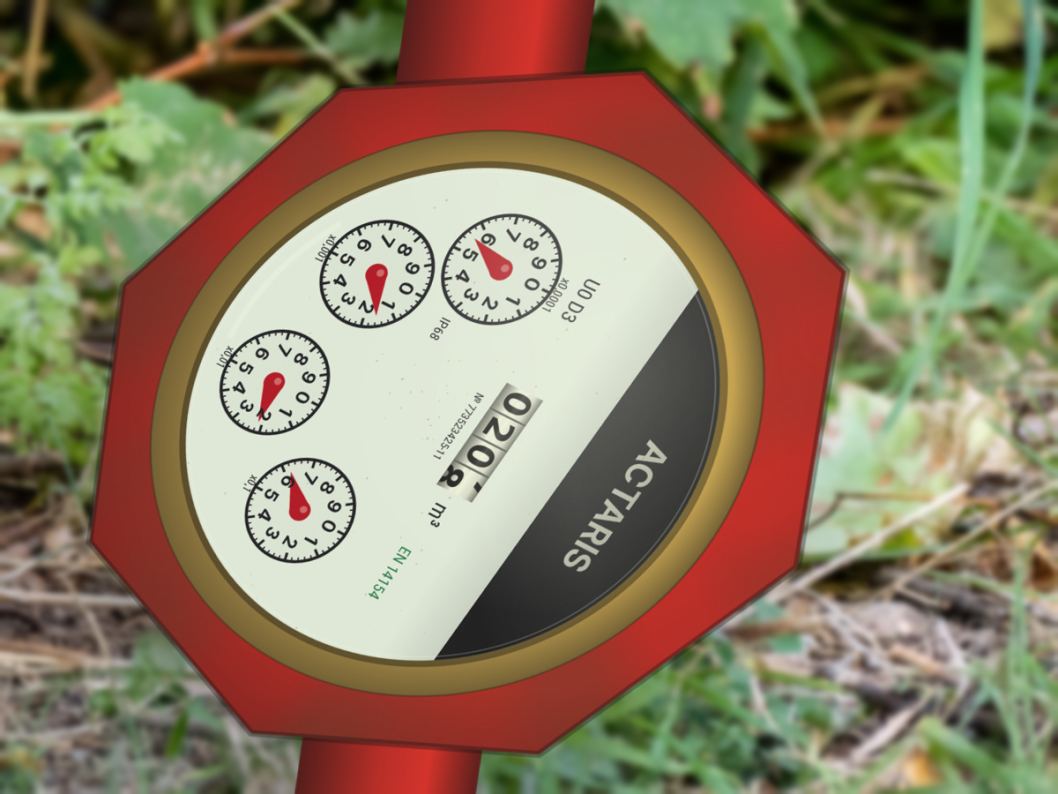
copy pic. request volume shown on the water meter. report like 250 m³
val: 207.6215 m³
